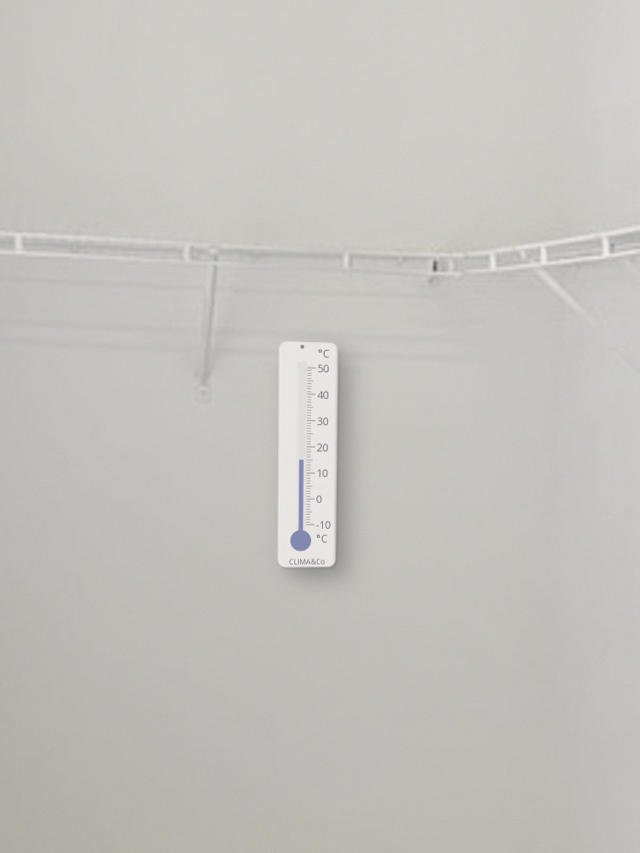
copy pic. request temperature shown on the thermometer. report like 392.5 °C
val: 15 °C
